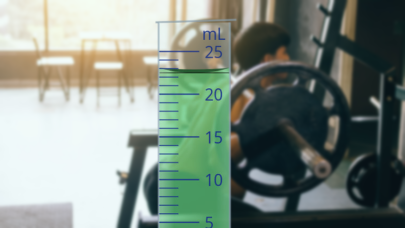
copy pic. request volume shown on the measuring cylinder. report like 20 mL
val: 22.5 mL
